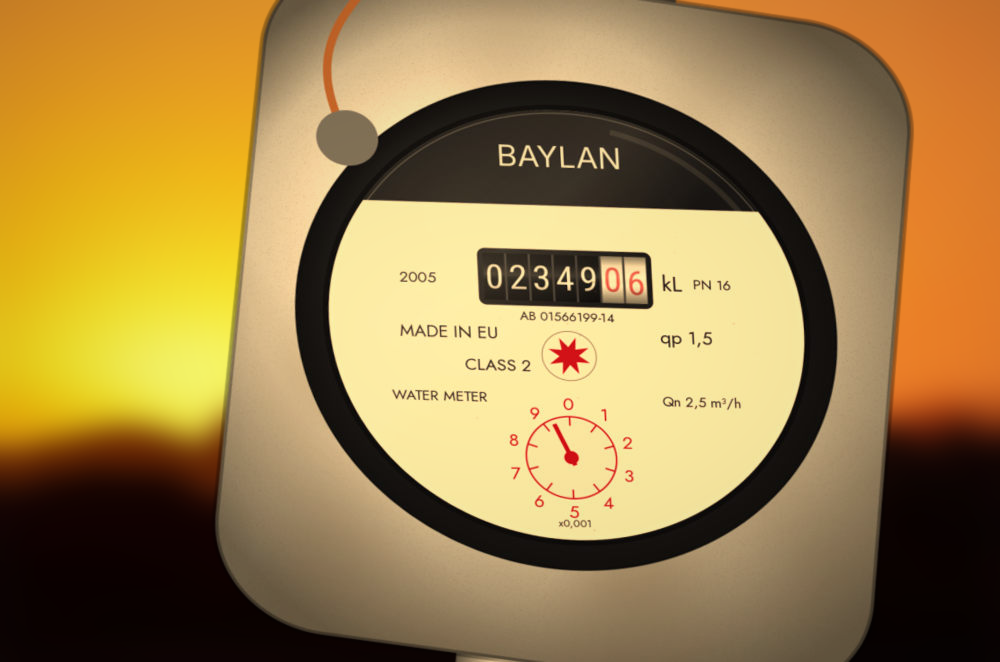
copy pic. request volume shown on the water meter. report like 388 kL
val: 2349.059 kL
